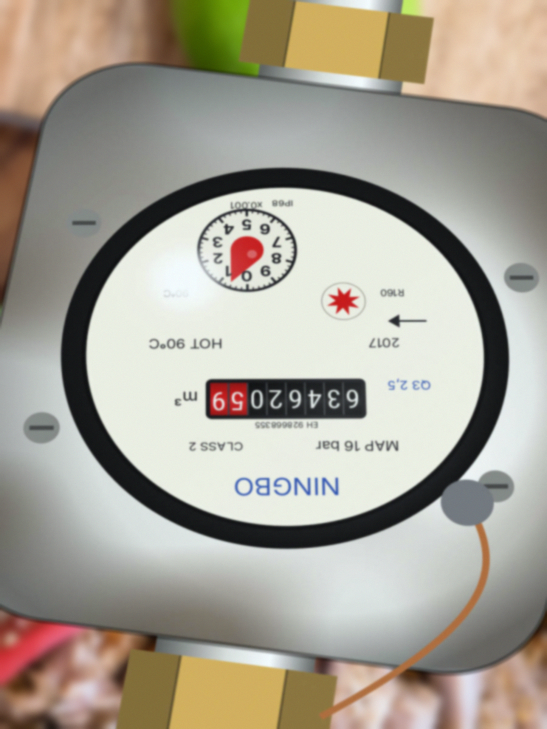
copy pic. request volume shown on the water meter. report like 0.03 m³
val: 634620.590 m³
